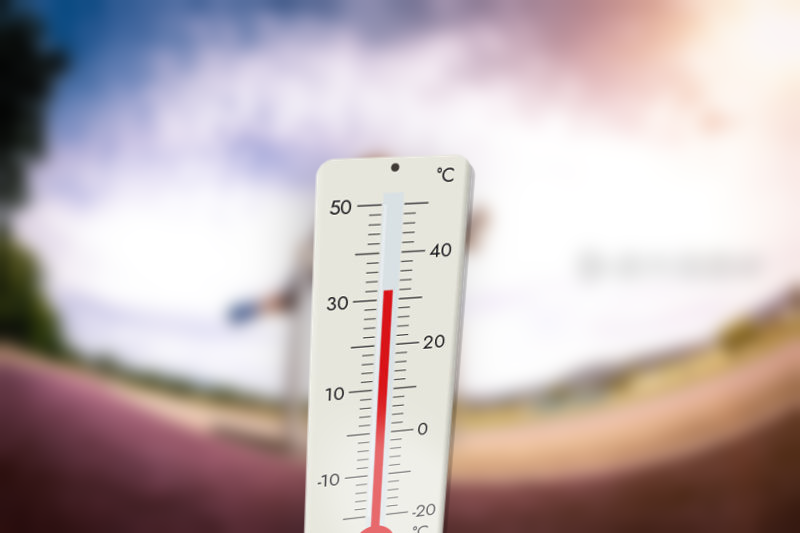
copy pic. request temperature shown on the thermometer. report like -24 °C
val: 32 °C
